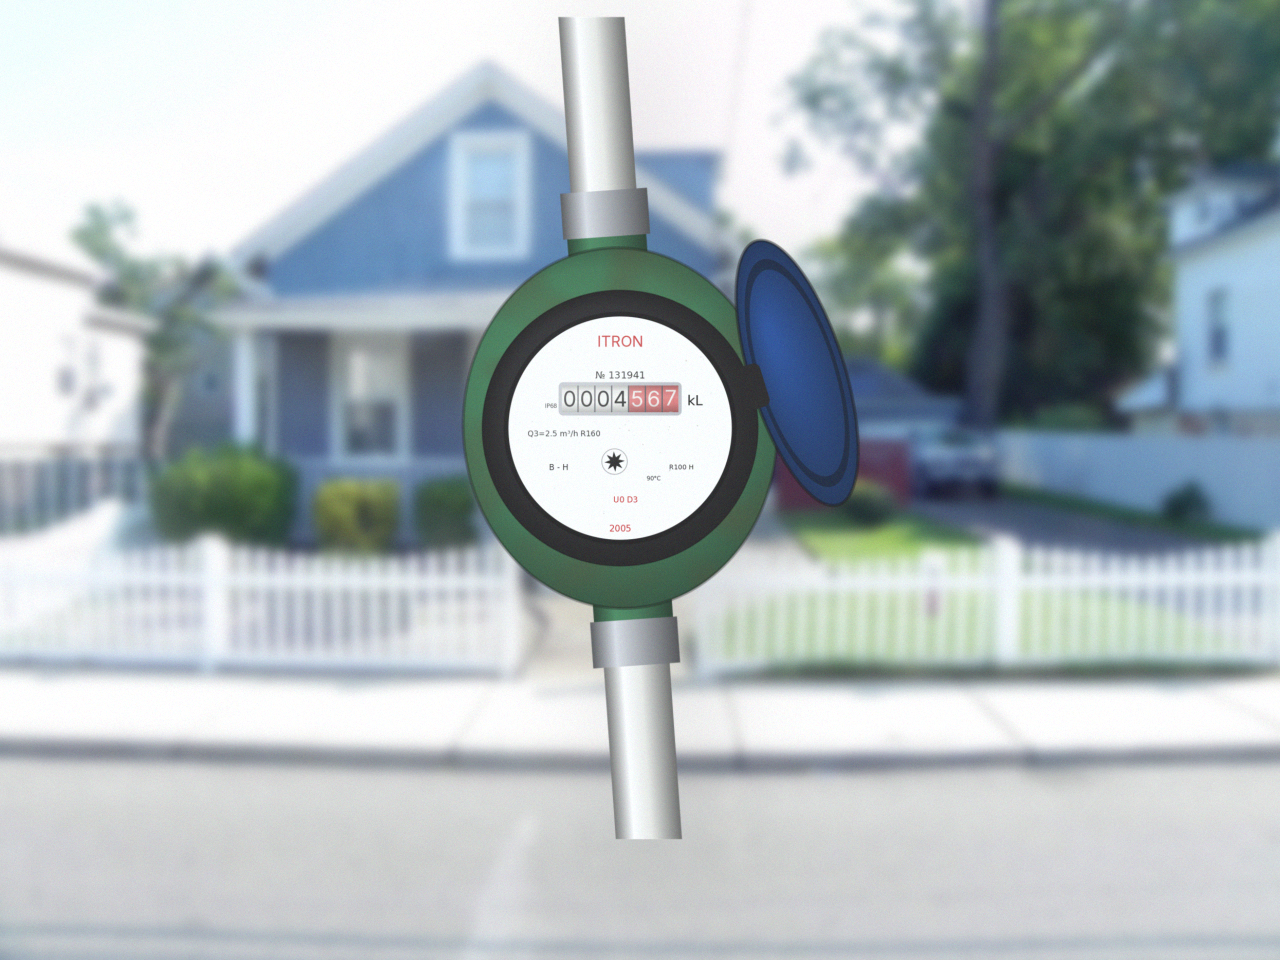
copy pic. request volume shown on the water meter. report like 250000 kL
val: 4.567 kL
